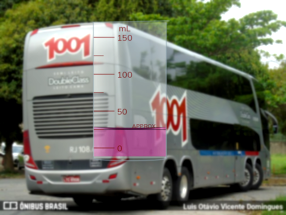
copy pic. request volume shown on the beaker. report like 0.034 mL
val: 25 mL
